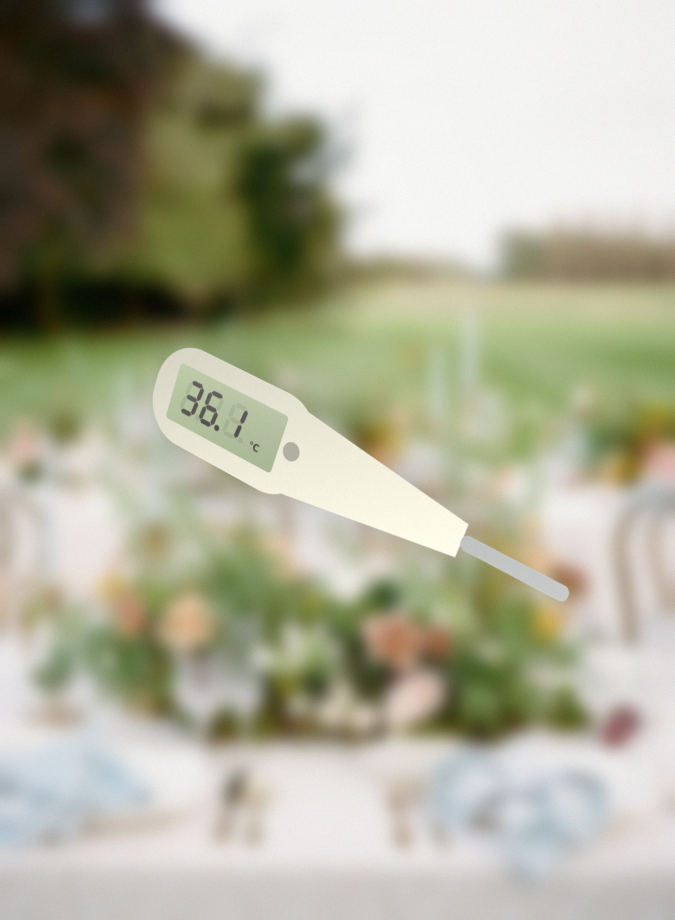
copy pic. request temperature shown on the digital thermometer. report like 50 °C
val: 36.1 °C
